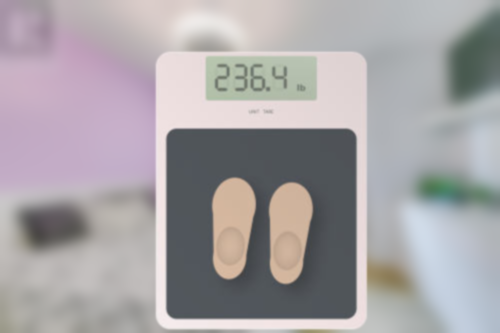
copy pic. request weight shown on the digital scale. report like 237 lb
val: 236.4 lb
